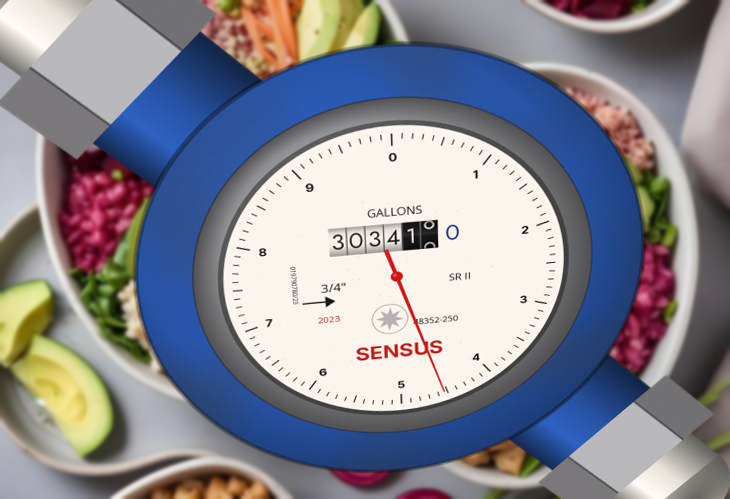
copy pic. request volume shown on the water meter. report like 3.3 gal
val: 3034184.5 gal
